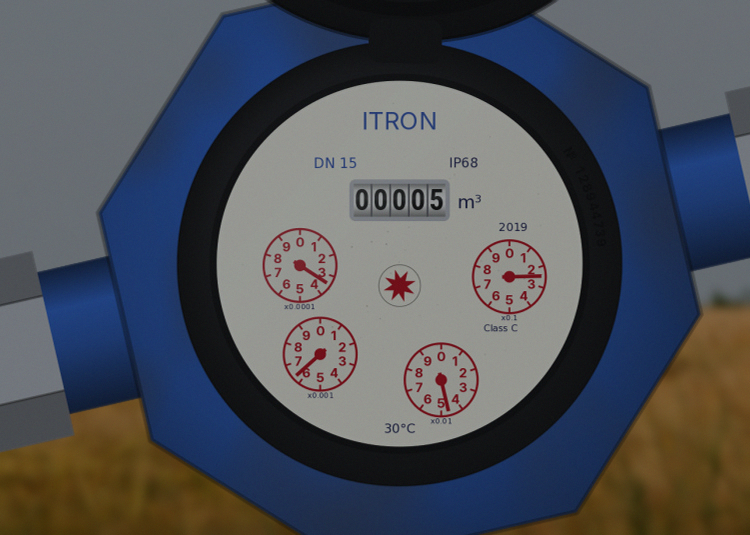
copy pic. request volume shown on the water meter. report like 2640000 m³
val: 5.2463 m³
